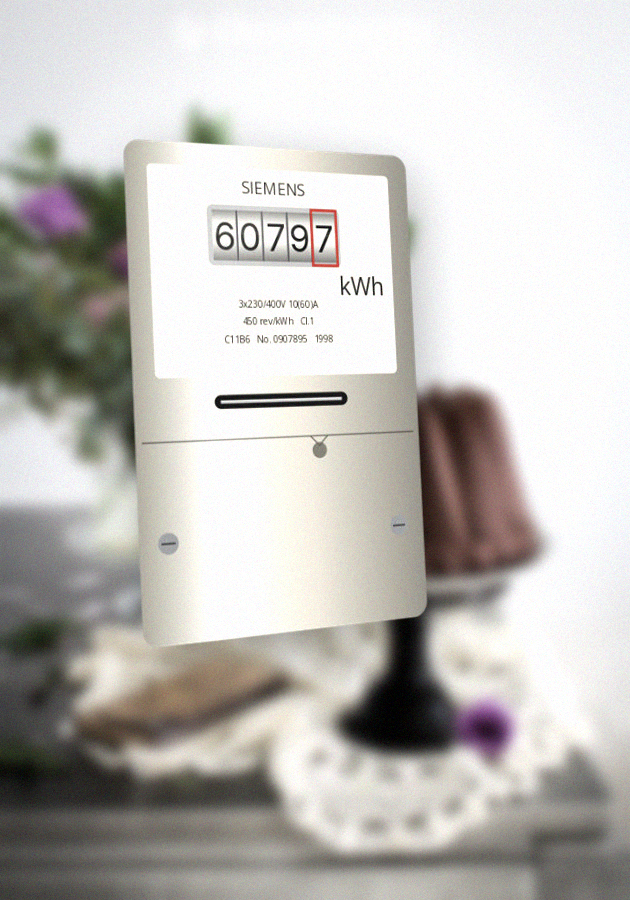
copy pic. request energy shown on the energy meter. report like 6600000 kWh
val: 6079.7 kWh
